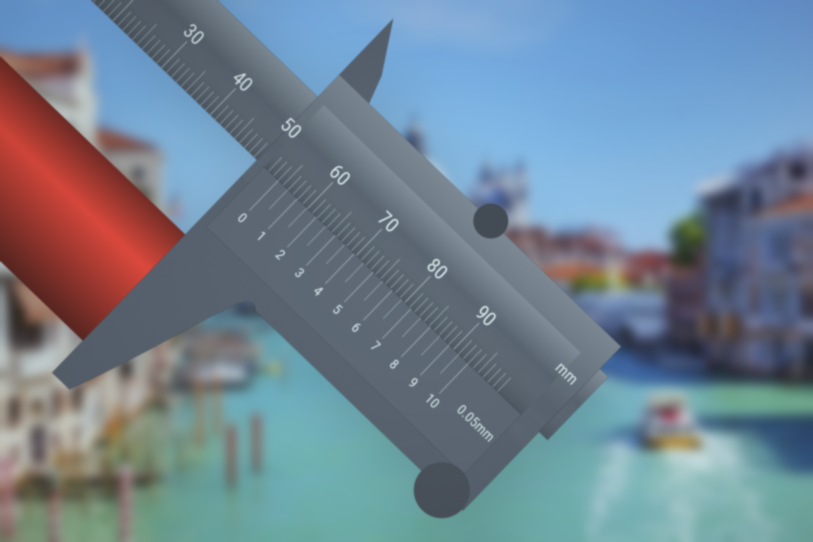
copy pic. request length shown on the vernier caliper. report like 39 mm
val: 54.0 mm
